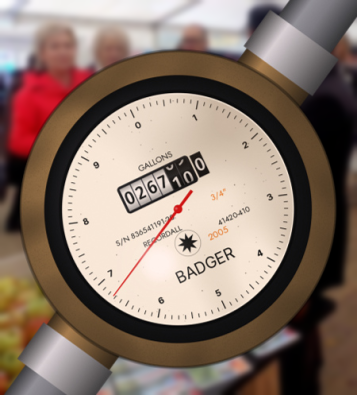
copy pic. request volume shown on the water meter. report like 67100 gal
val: 267096.7 gal
